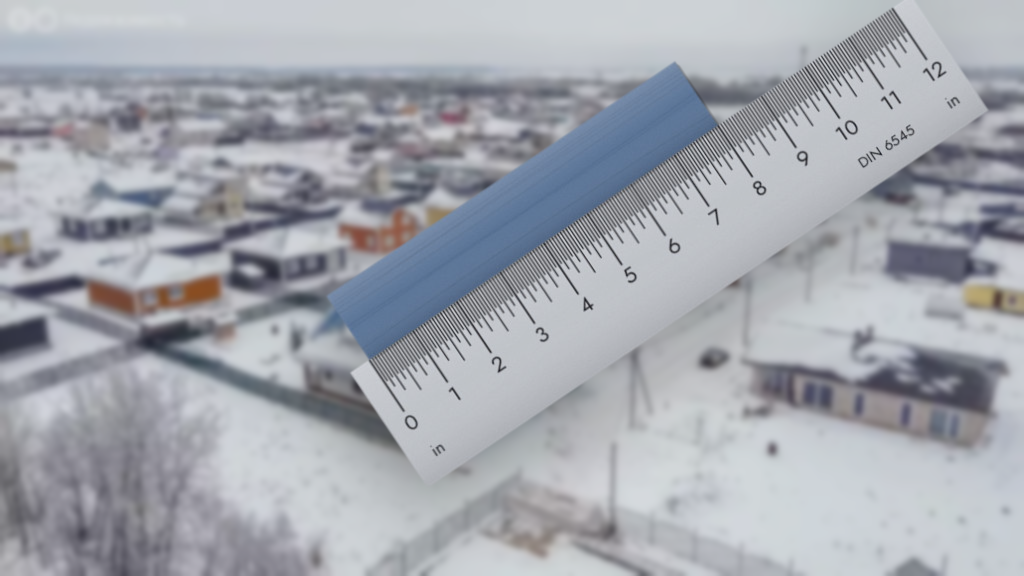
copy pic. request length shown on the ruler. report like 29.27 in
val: 8 in
